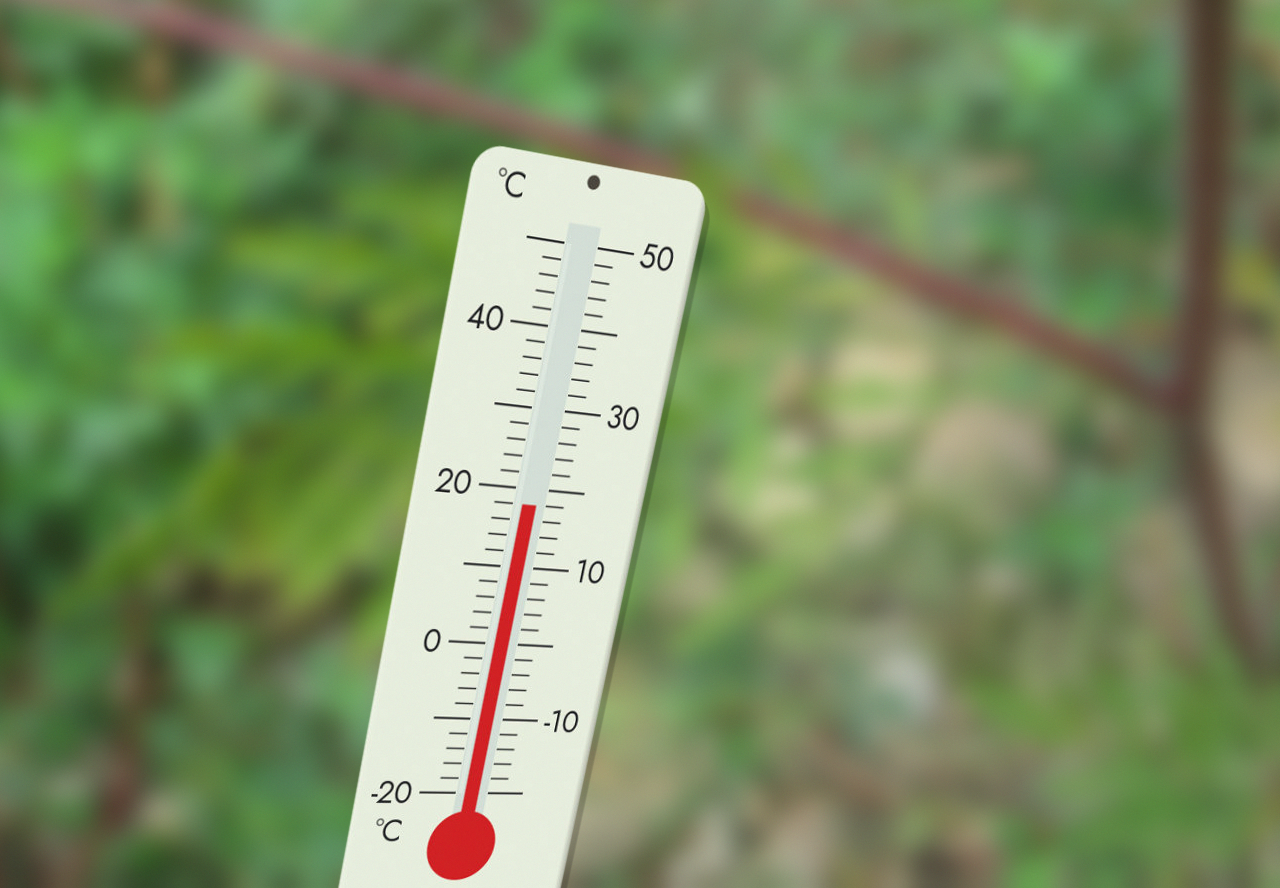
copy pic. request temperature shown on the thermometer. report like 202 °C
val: 18 °C
